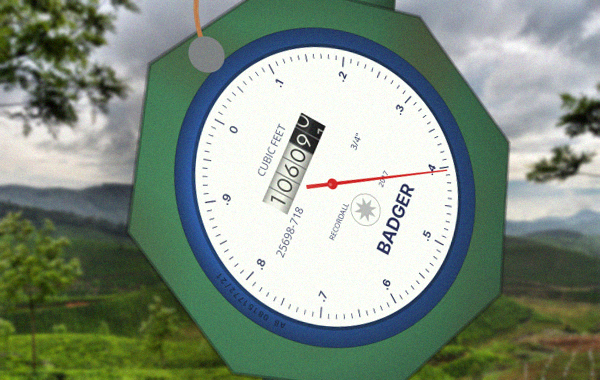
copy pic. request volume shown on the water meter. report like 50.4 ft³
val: 106090.40 ft³
